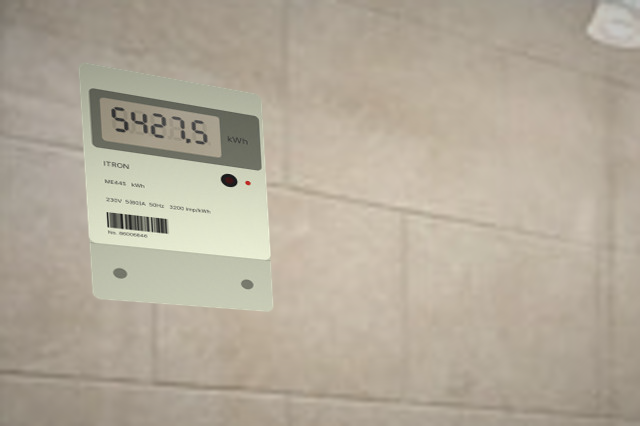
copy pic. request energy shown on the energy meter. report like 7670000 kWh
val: 5427.5 kWh
